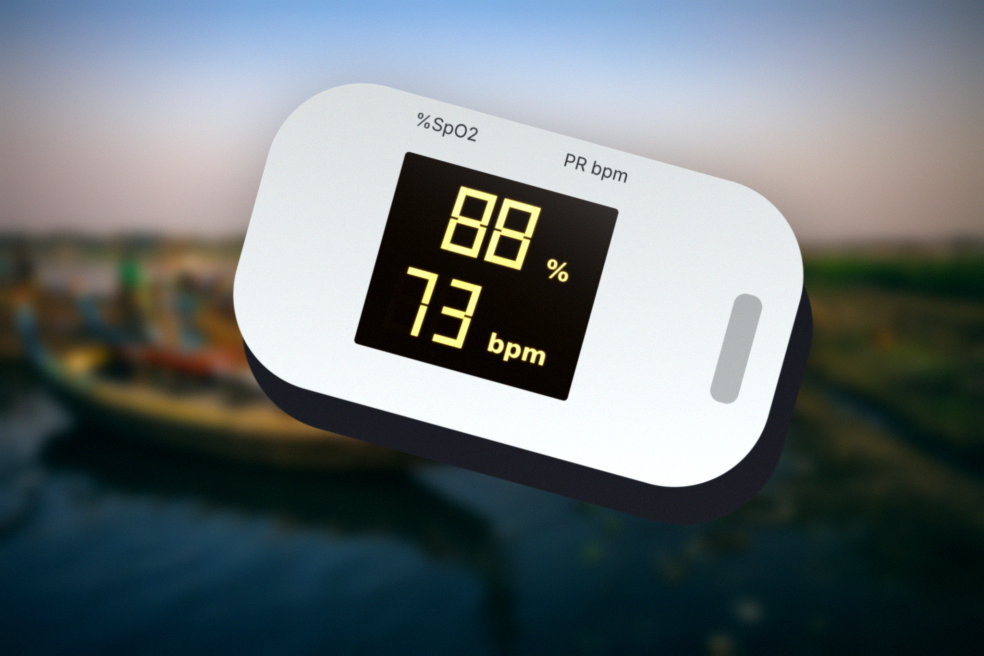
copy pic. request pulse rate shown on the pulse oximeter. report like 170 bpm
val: 73 bpm
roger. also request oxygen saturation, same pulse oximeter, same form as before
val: 88 %
